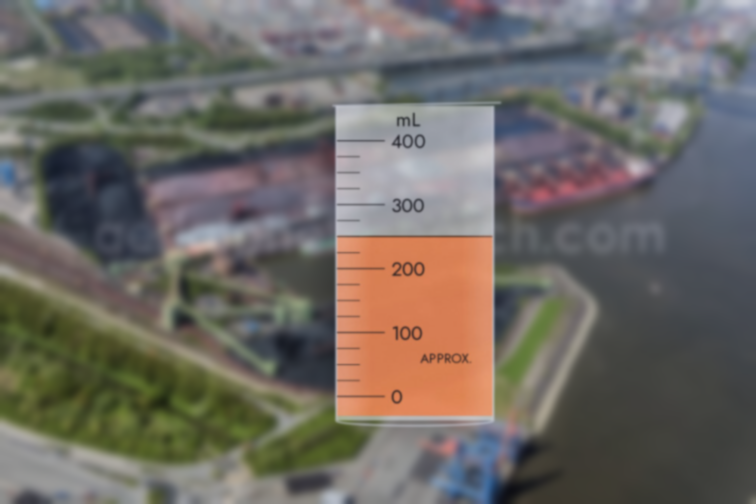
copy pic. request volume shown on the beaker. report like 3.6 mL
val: 250 mL
